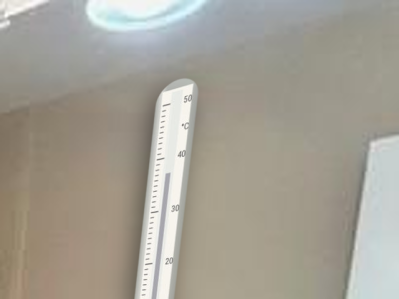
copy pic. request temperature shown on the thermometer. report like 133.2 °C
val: 37 °C
